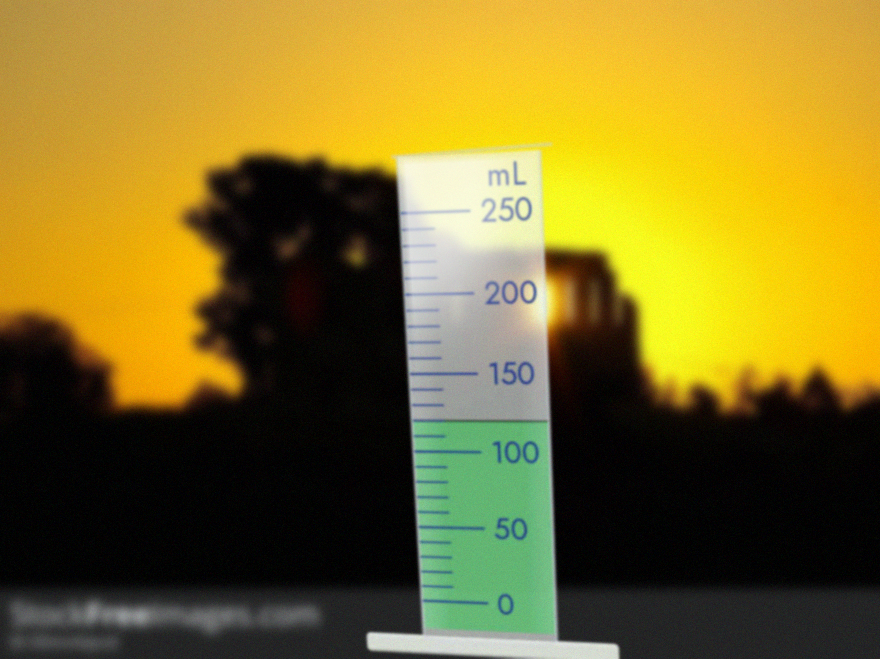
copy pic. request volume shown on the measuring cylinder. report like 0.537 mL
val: 120 mL
